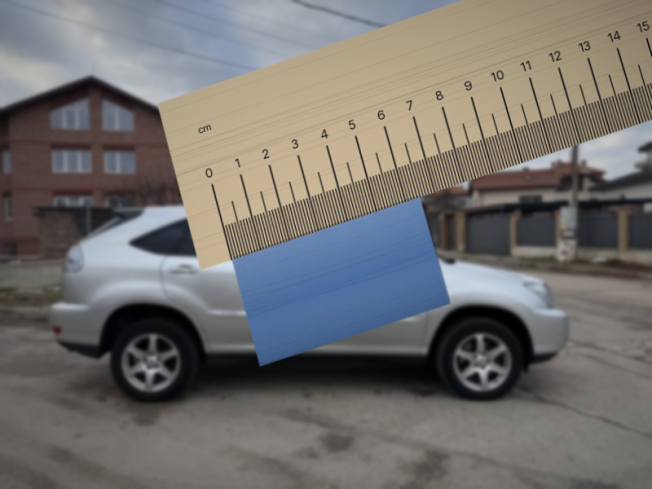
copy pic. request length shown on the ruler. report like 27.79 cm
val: 6.5 cm
